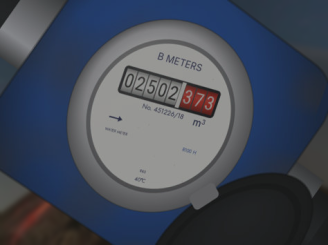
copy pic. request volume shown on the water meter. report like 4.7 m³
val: 2502.373 m³
